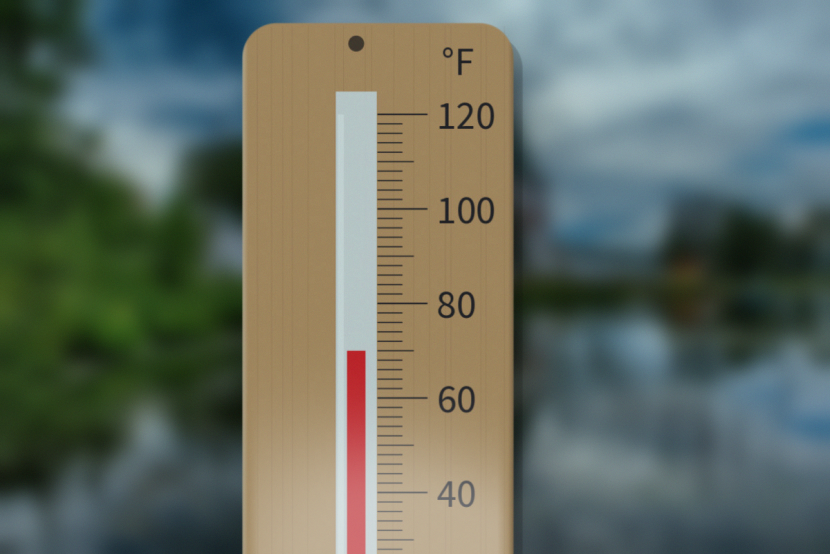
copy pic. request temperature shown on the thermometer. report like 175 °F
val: 70 °F
